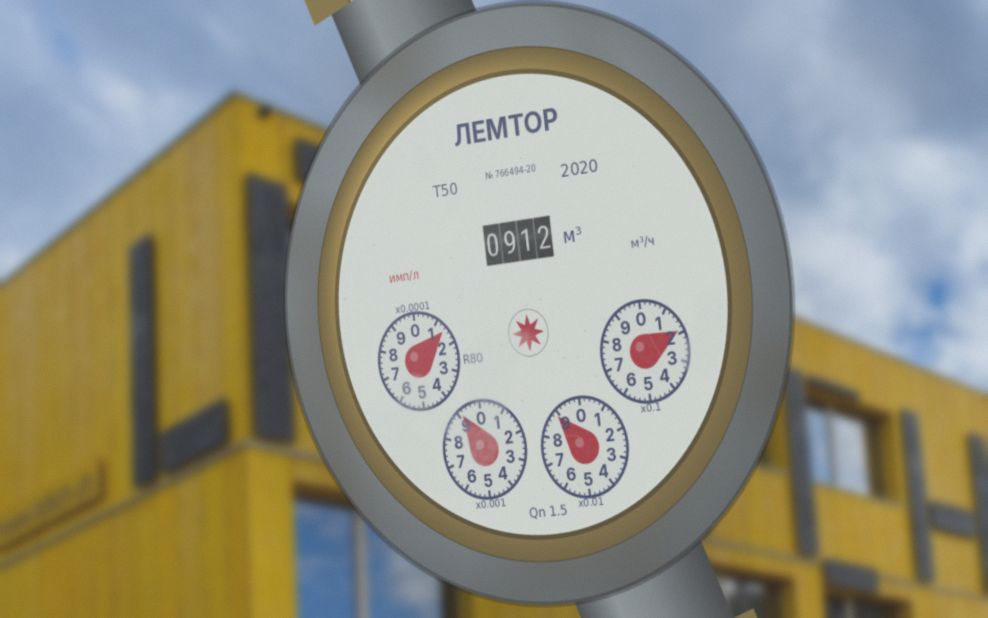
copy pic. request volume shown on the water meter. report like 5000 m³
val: 912.1891 m³
